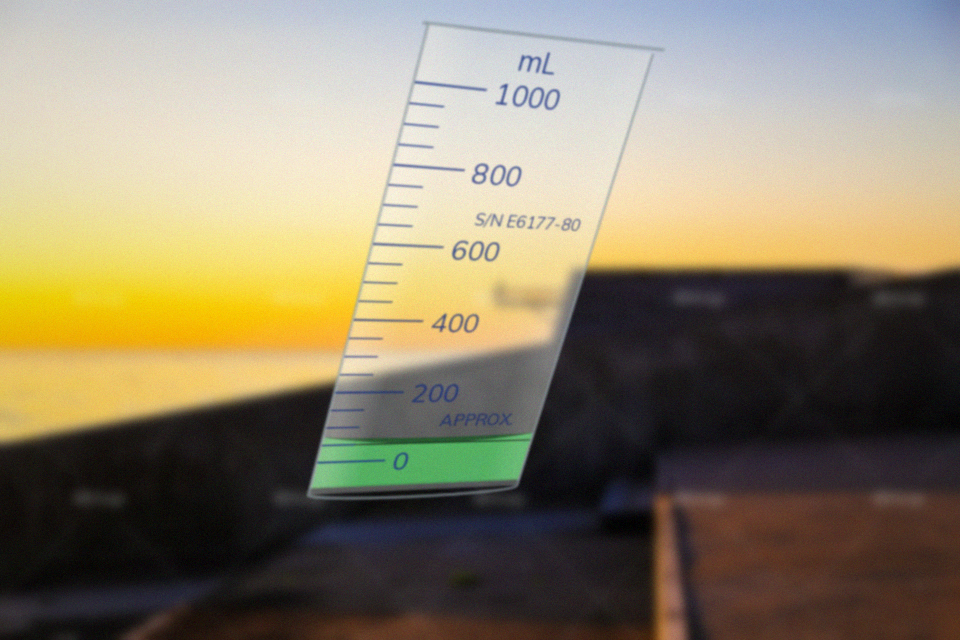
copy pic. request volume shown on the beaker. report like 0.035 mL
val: 50 mL
